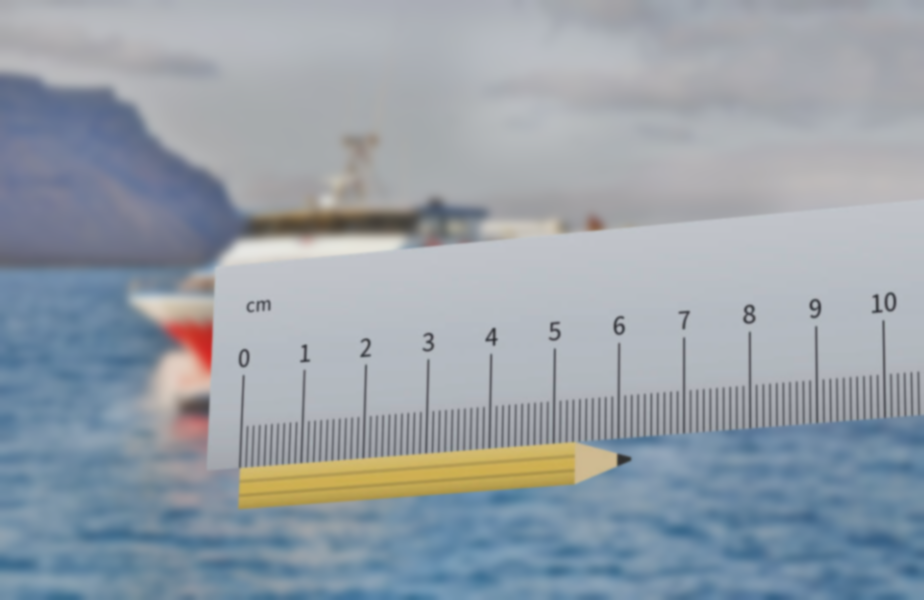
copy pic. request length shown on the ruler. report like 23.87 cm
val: 6.2 cm
